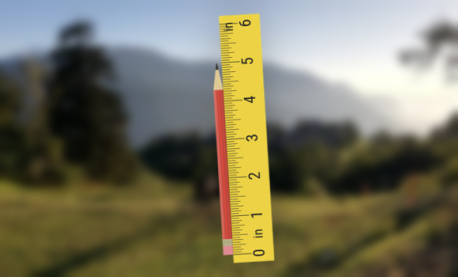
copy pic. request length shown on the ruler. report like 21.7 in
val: 5 in
